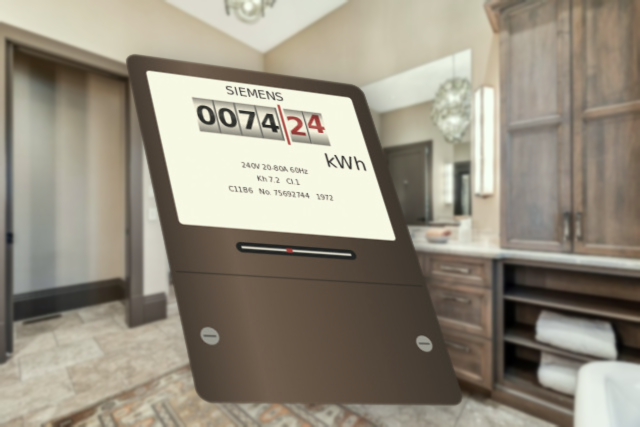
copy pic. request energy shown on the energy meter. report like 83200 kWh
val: 74.24 kWh
